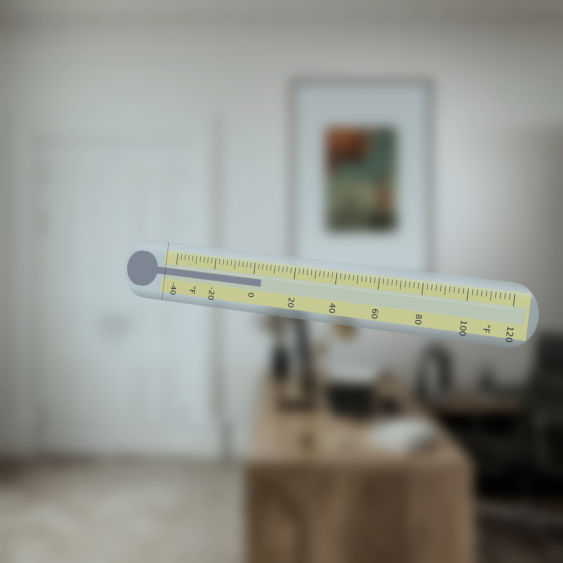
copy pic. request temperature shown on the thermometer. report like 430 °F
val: 4 °F
